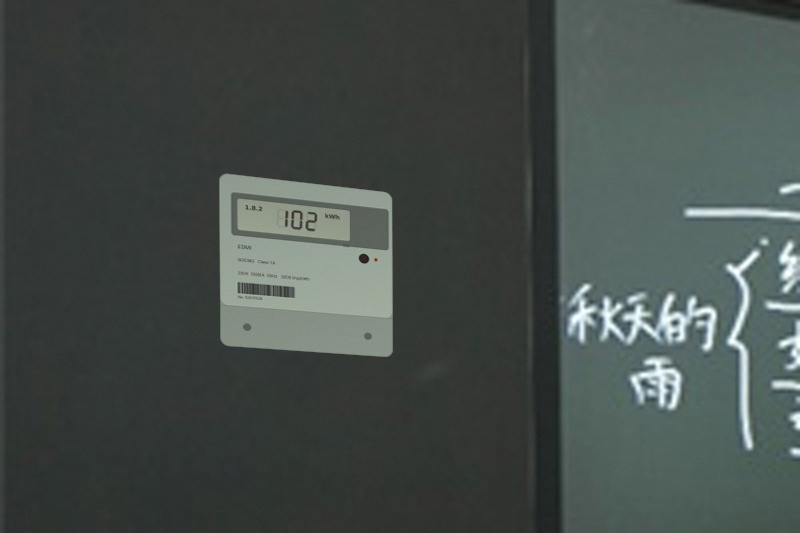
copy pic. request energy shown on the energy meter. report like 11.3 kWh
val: 102 kWh
